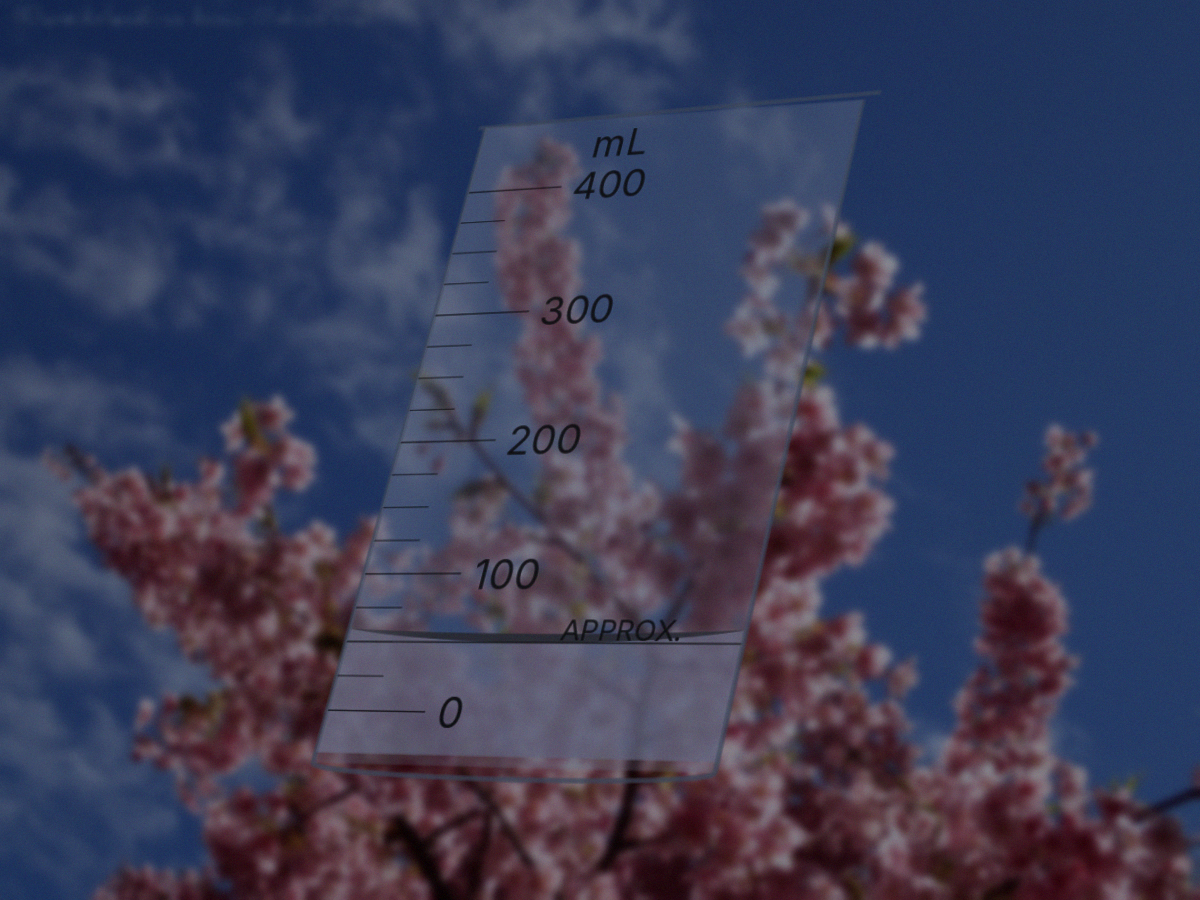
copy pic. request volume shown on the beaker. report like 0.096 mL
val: 50 mL
